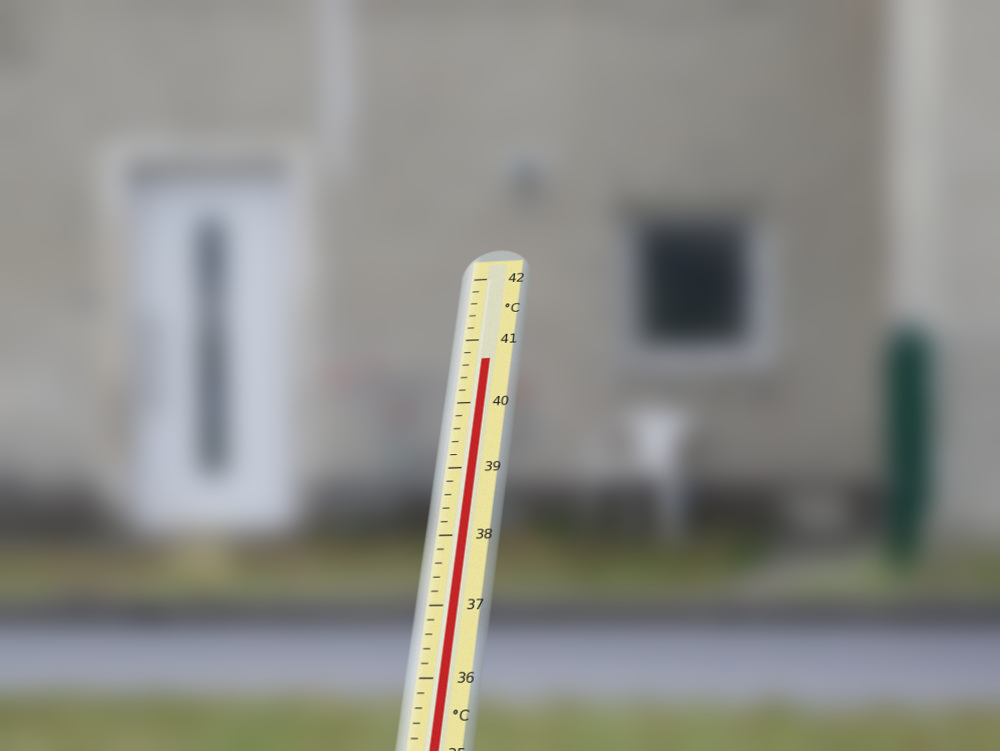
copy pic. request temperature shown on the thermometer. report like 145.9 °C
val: 40.7 °C
